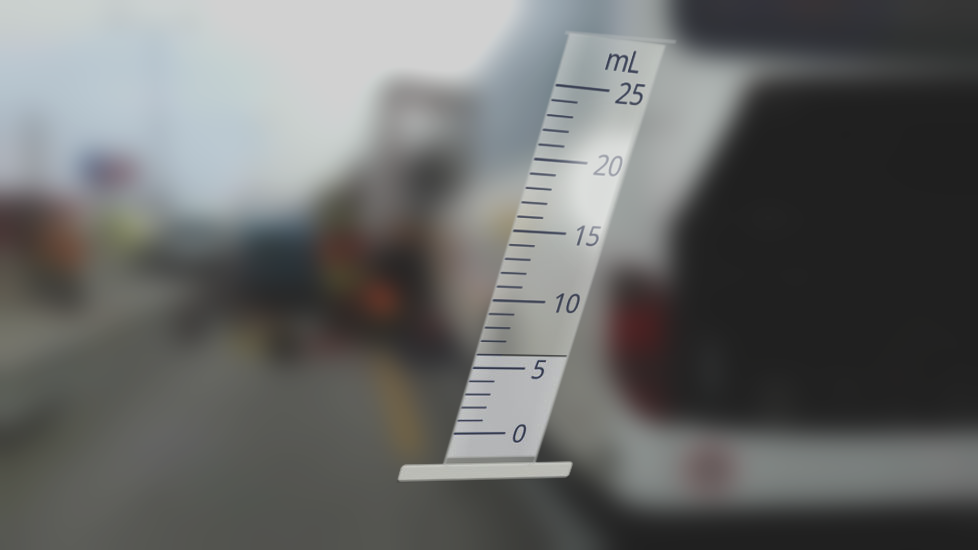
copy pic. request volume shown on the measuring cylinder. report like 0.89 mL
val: 6 mL
